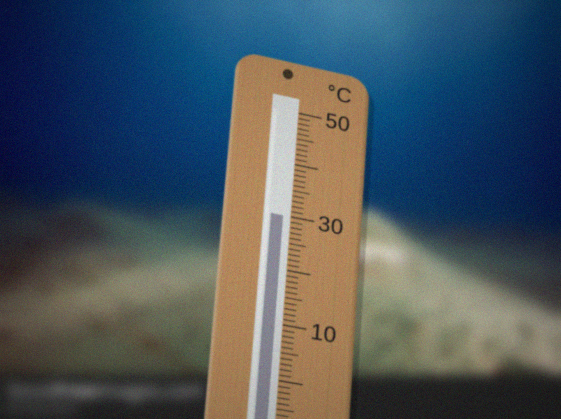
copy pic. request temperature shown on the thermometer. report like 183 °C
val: 30 °C
